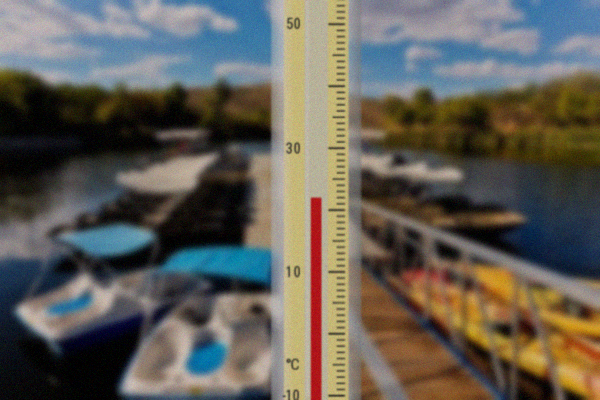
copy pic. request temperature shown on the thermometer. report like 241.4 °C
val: 22 °C
